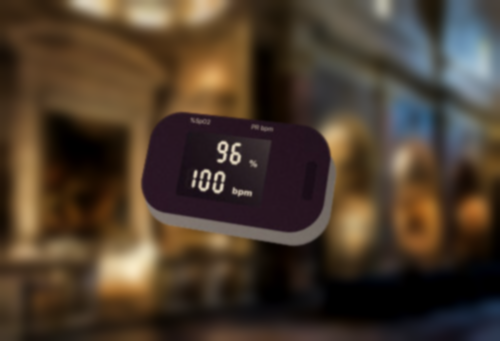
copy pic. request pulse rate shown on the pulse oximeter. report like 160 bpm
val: 100 bpm
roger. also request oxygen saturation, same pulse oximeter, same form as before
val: 96 %
